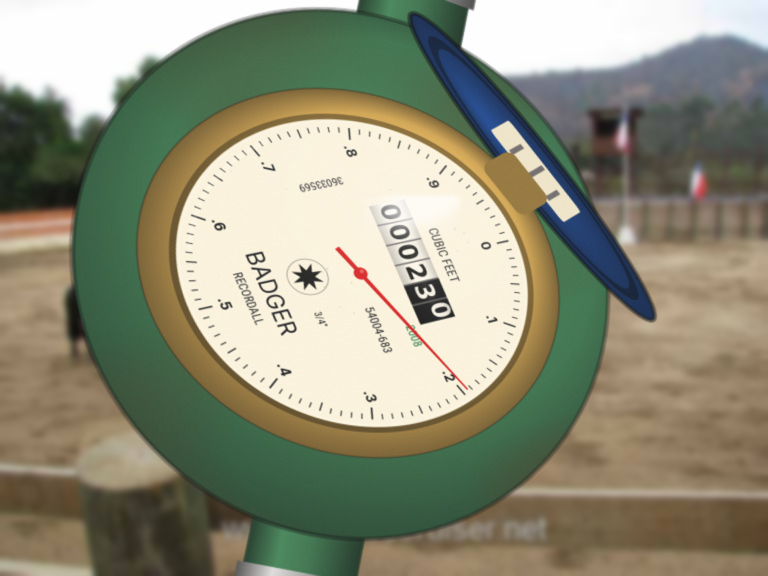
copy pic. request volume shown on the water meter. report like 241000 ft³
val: 230.19 ft³
